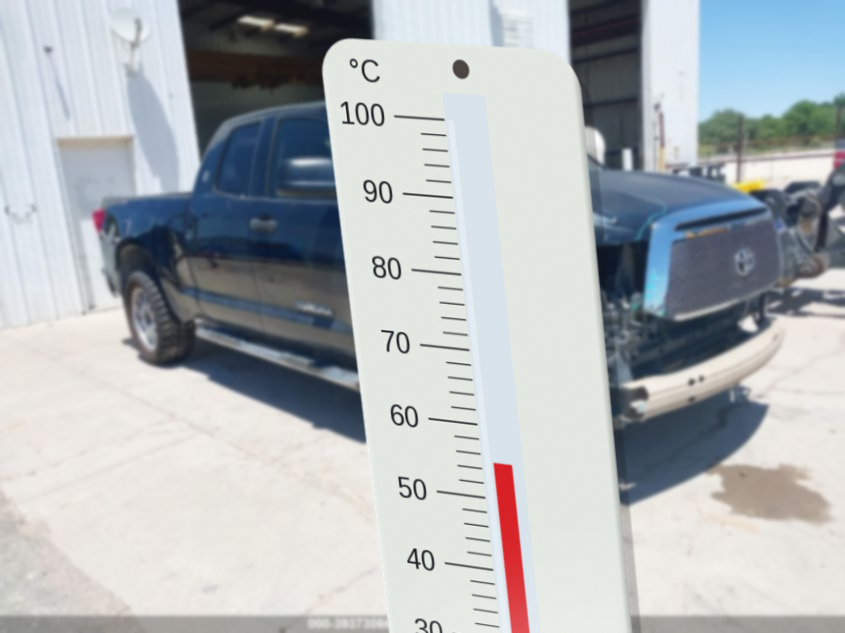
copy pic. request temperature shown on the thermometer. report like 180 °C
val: 55 °C
